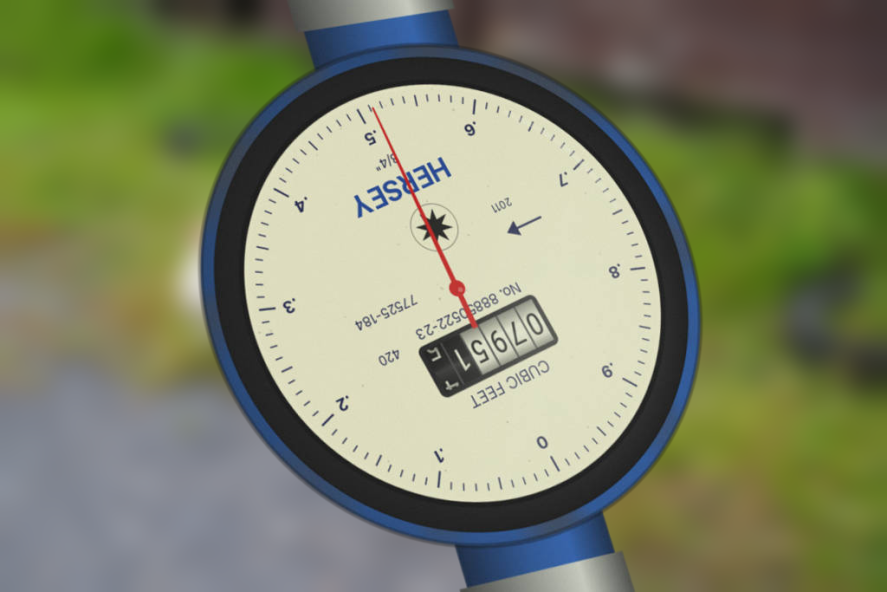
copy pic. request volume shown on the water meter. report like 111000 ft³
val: 79514.51 ft³
